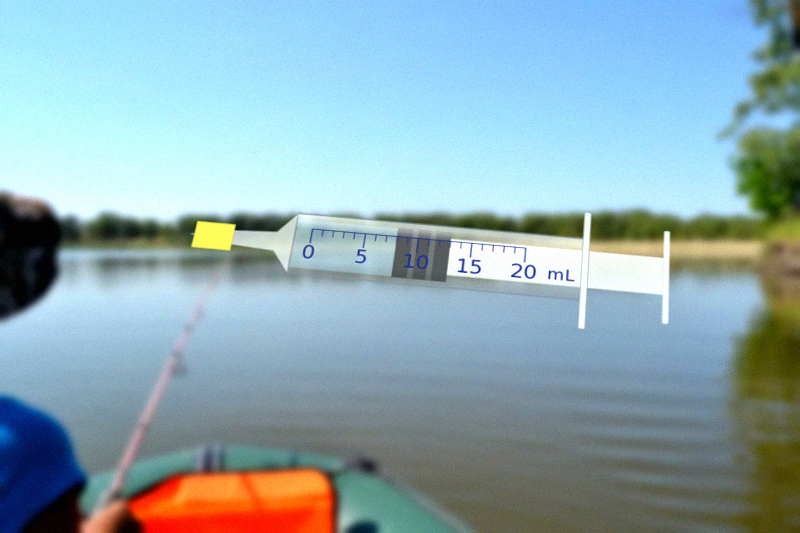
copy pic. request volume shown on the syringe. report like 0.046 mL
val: 8 mL
